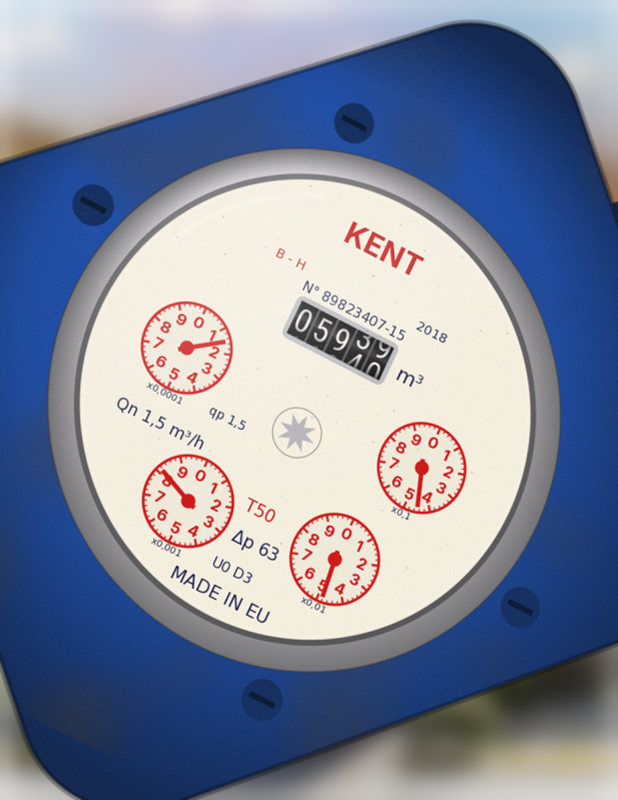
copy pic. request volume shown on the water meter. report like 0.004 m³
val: 5939.4481 m³
